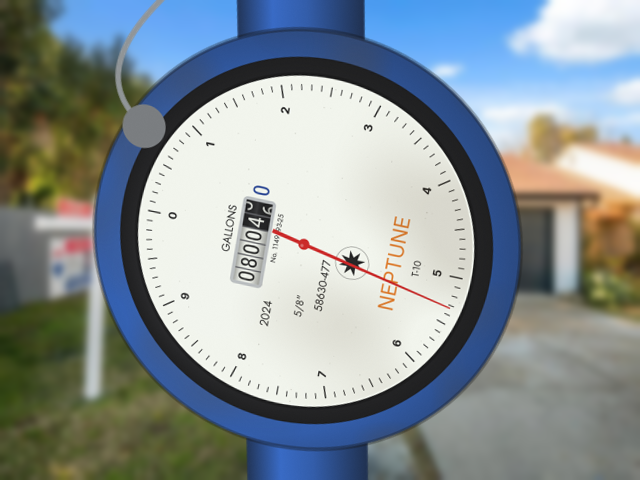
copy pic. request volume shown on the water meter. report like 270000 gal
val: 800455.3 gal
